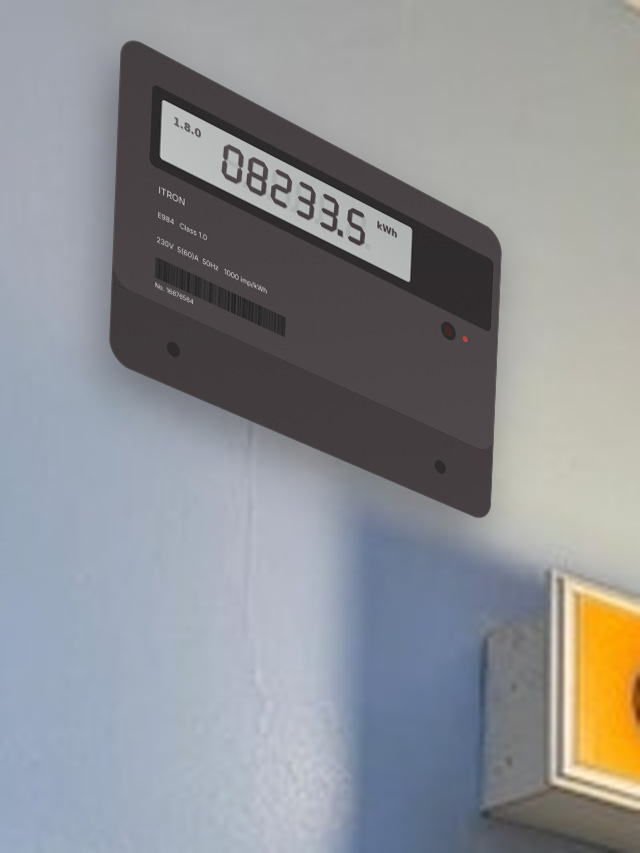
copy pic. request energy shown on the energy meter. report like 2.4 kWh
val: 8233.5 kWh
